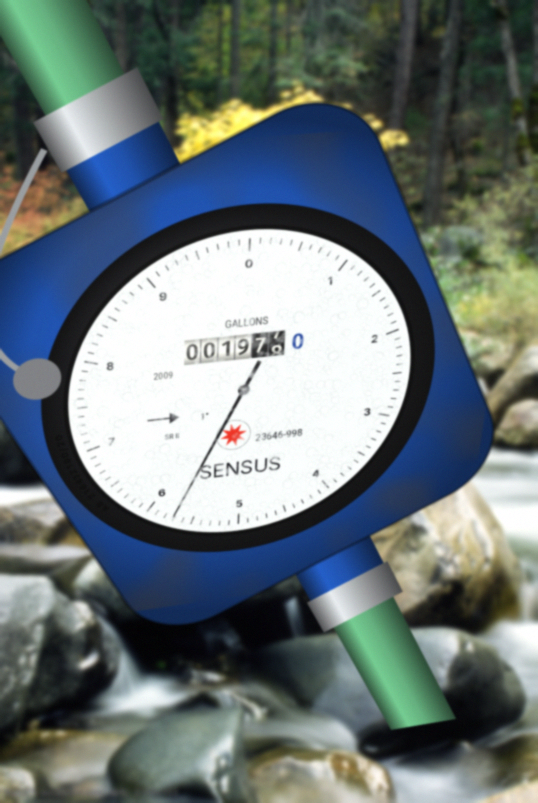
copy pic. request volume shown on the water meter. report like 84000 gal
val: 19775.7 gal
